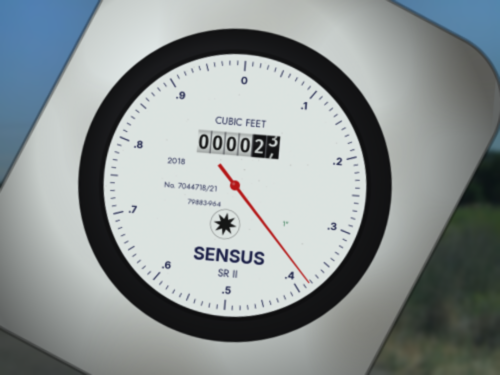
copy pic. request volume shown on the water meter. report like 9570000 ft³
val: 23.38 ft³
